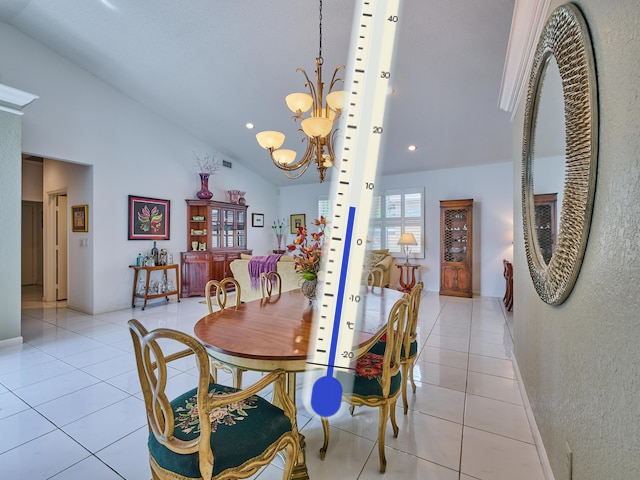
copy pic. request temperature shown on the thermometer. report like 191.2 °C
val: 6 °C
